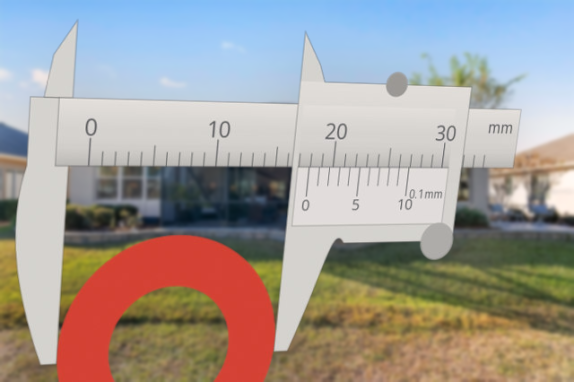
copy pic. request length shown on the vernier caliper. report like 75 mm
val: 17.9 mm
